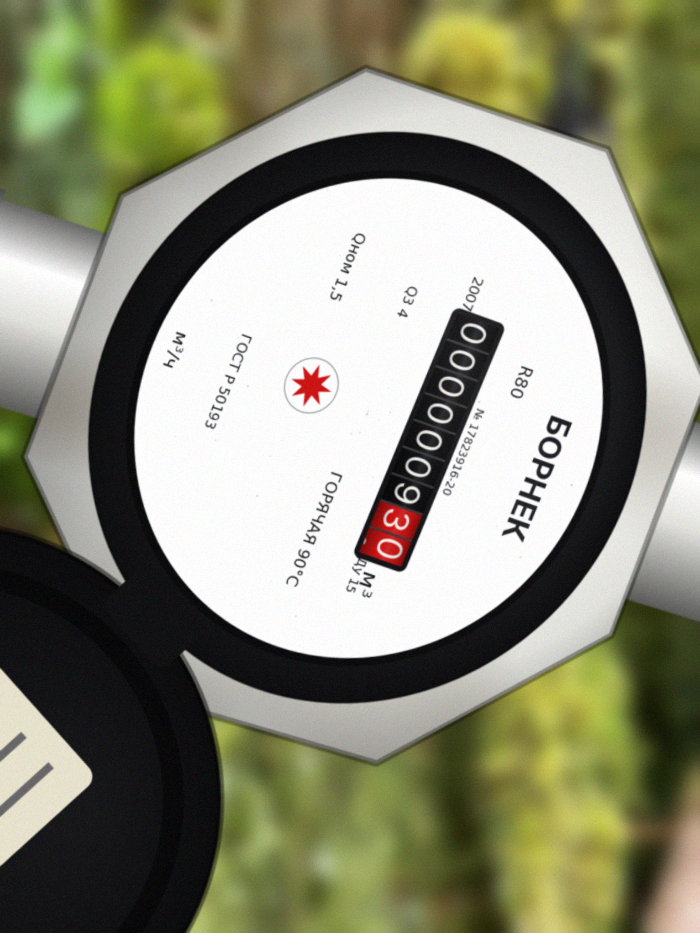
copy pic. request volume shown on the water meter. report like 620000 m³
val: 9.30 m³
